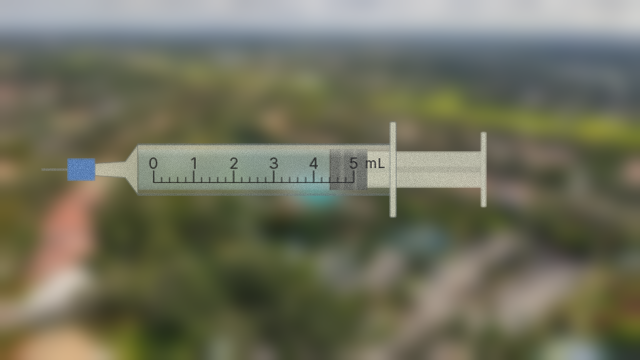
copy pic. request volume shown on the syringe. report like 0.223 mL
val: 4.4 mL
